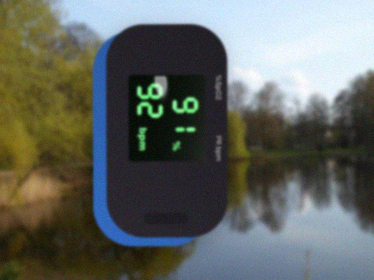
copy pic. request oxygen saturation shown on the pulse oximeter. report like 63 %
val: 91 %
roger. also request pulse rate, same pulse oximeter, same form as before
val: 92 bpm
